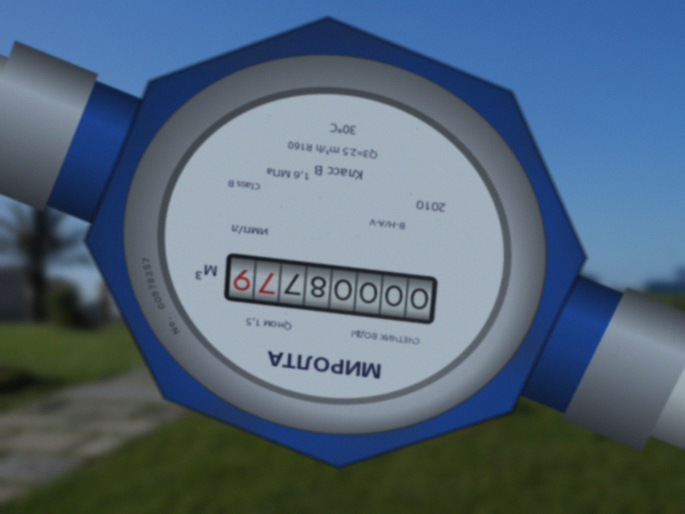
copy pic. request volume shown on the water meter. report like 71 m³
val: 87.79 m³
